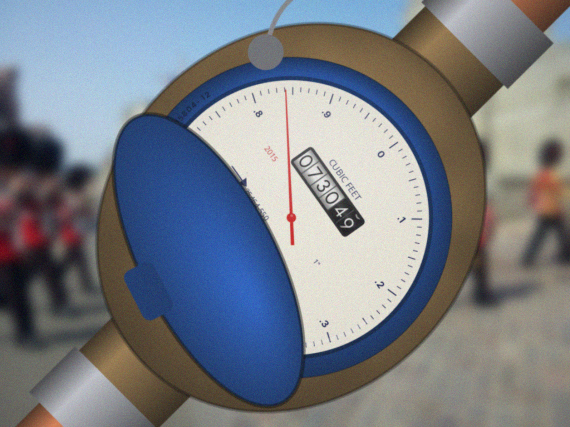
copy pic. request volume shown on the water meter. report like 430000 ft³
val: 73048.84 ft³
